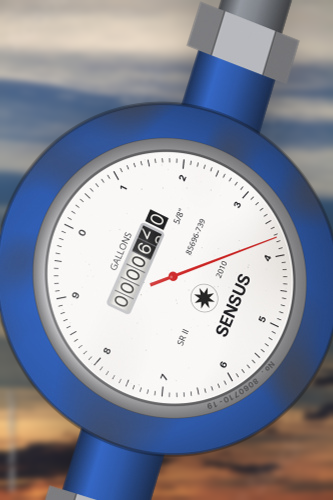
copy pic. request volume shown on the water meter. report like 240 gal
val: 623.7 gal
